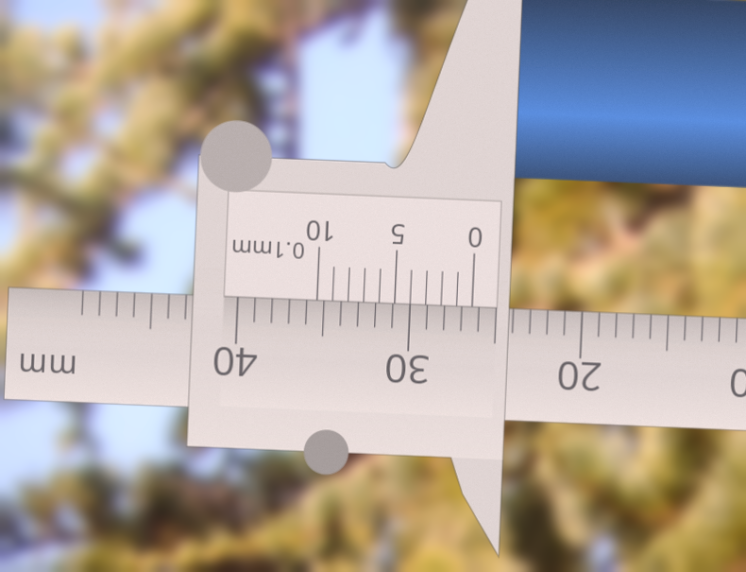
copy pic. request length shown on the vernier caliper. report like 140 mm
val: 26.4 mm
